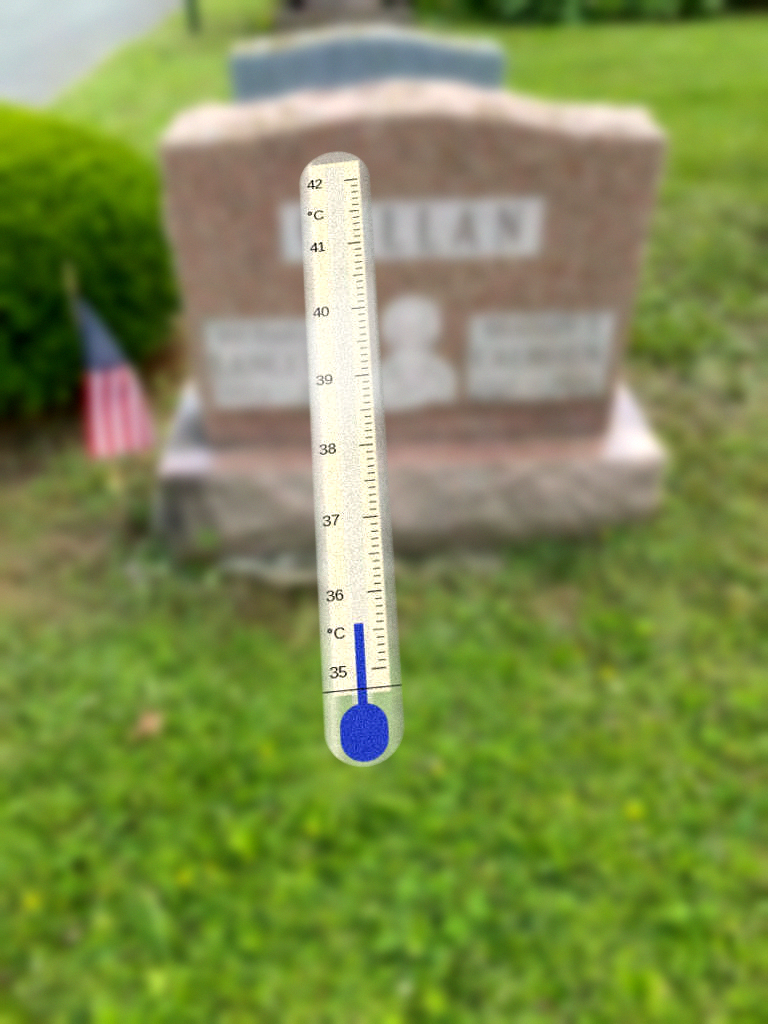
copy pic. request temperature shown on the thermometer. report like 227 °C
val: 35.6 °C
